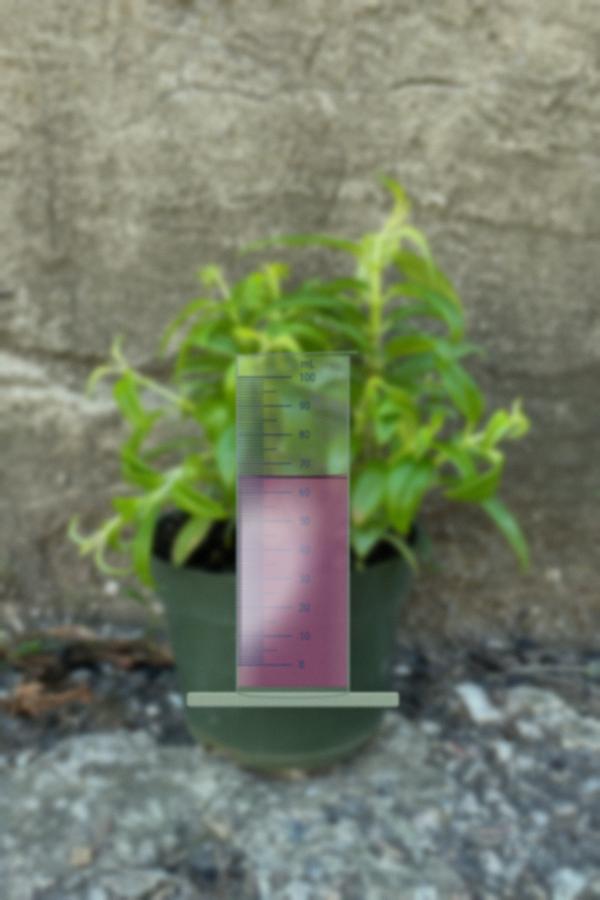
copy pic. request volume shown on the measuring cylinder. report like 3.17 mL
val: 65 mL
